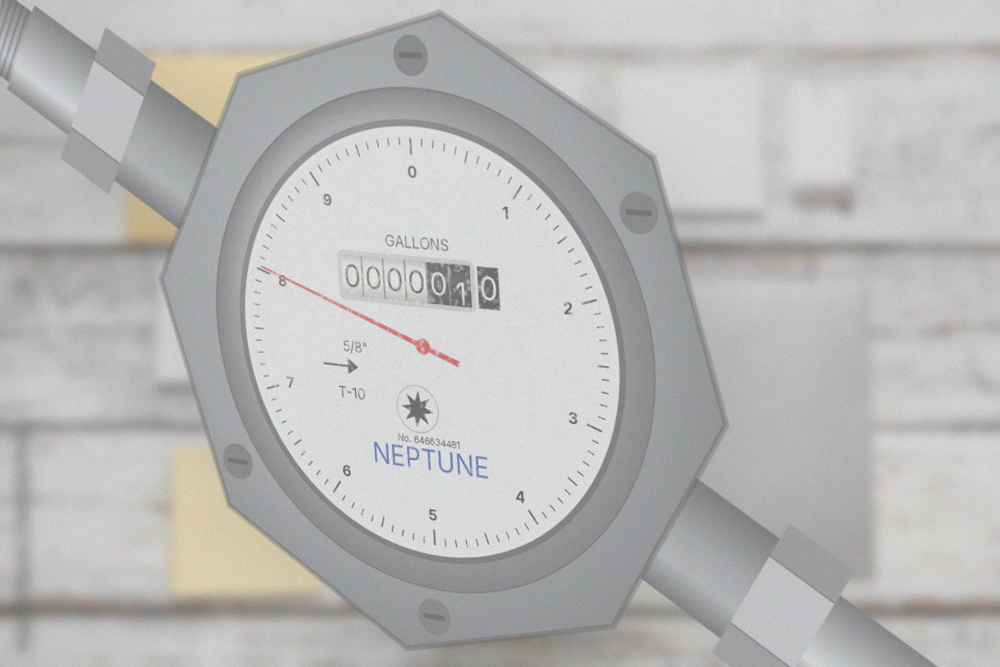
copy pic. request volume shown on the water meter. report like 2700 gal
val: 8.0 gal
